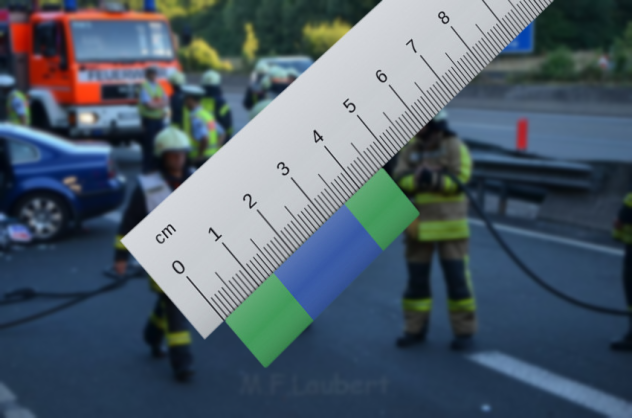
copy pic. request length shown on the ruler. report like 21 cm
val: 4.7 cm
